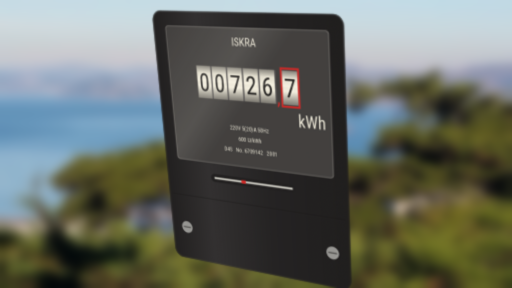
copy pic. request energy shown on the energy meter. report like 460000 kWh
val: 726.7 kWh
